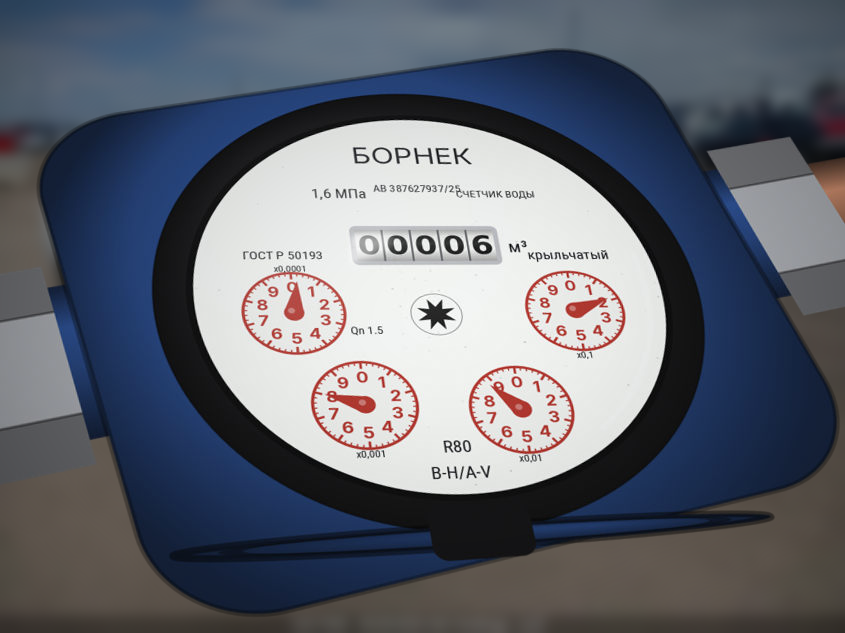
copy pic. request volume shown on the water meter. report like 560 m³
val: 6.1880 m³
